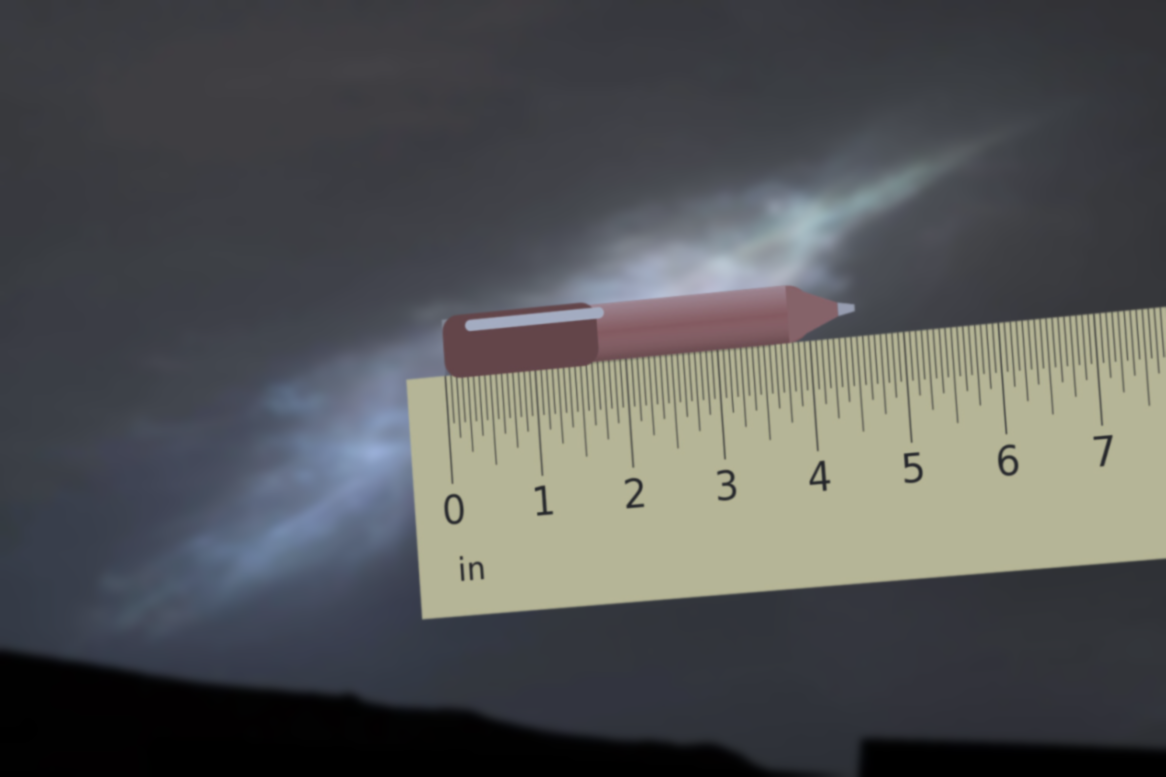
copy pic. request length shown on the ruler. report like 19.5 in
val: 4.5 in
